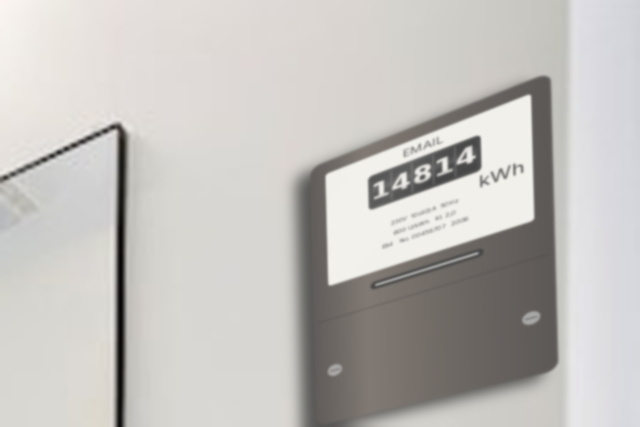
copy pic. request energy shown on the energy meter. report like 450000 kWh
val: 14814 kWh
